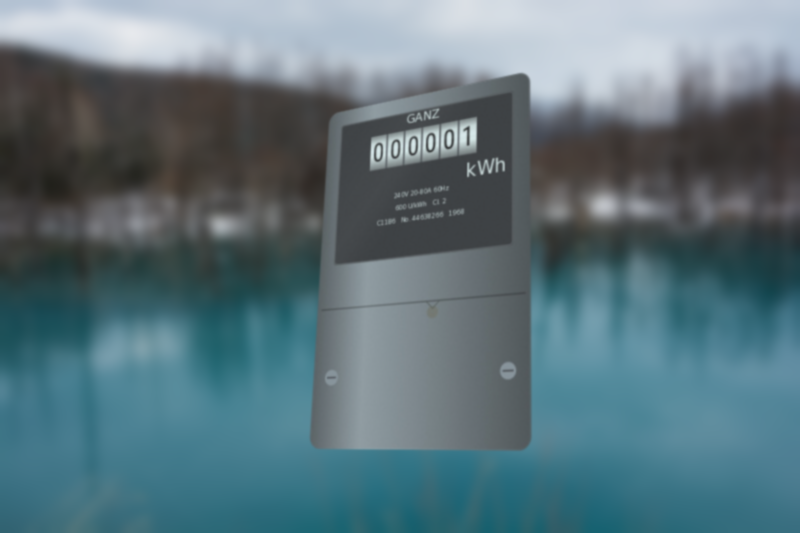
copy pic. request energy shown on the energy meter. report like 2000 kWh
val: 1 kWh
